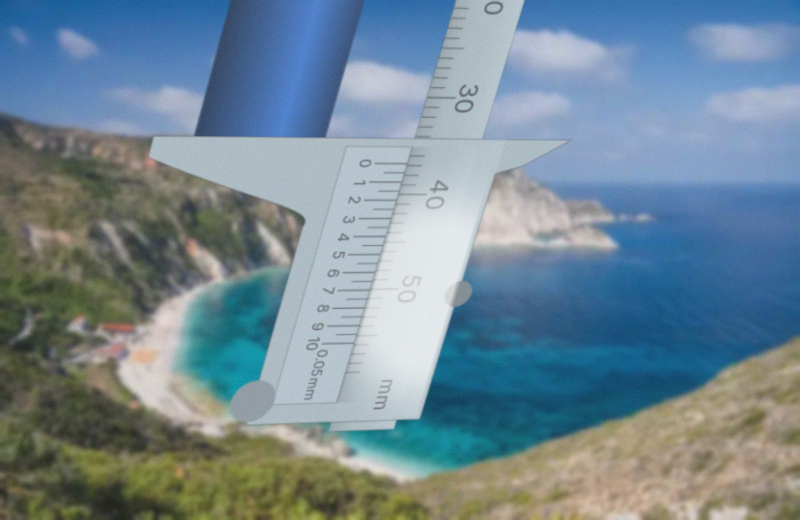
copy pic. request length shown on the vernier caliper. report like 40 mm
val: 36.8 mm
